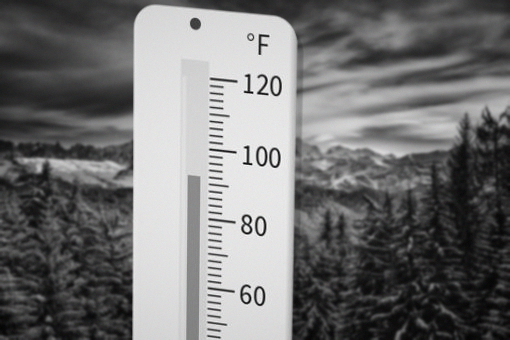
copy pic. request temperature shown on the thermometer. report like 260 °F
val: 92 °F
